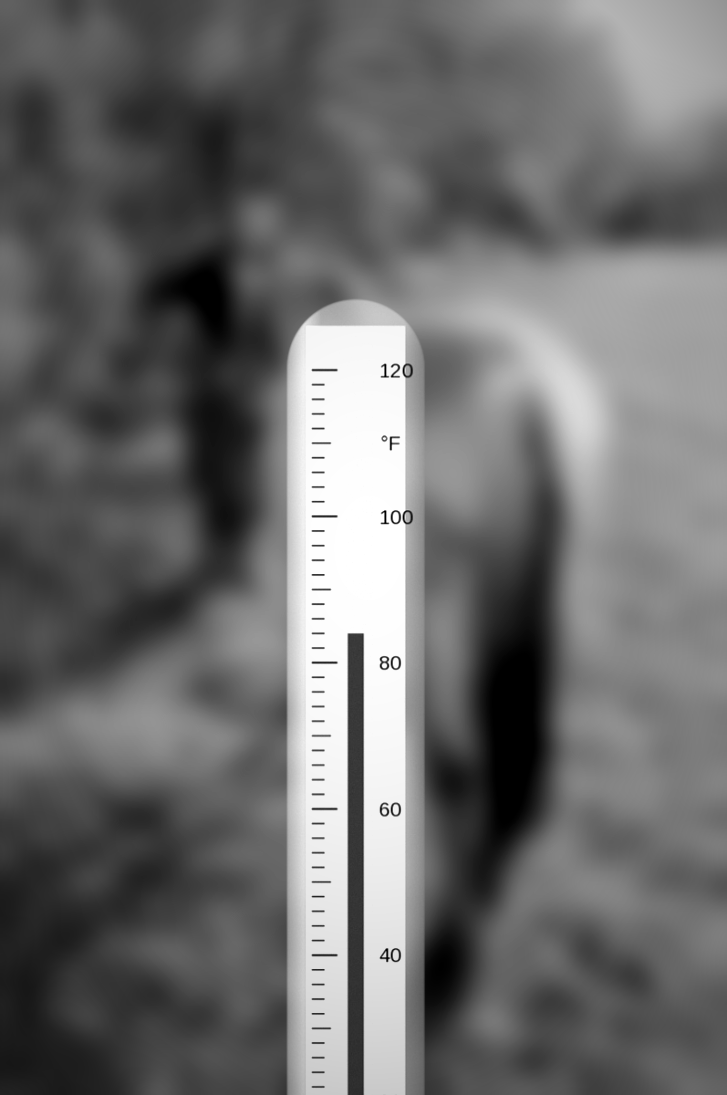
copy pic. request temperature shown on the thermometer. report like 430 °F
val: 84 °F
